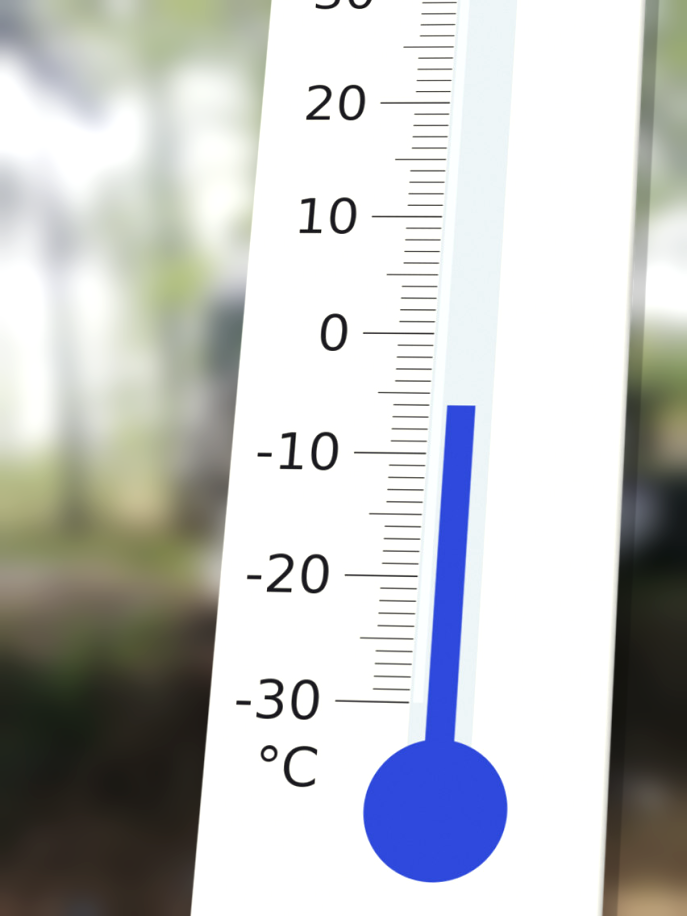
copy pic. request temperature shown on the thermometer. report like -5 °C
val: -6 °C
